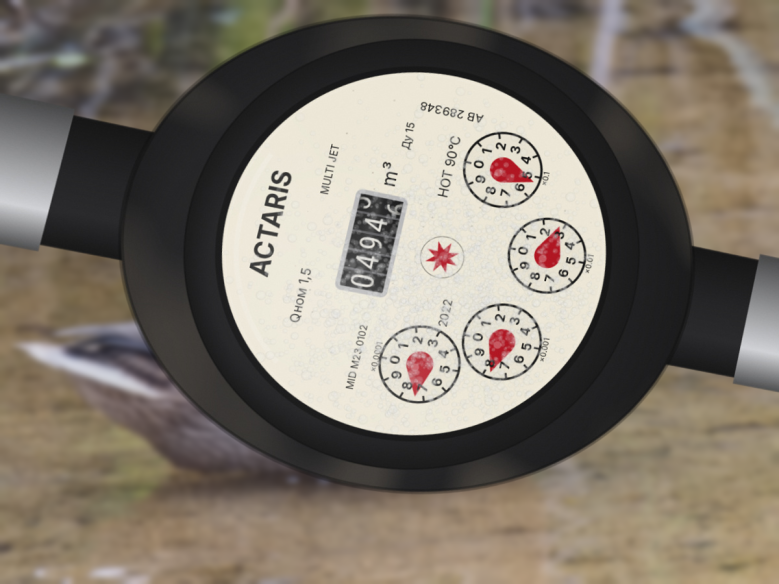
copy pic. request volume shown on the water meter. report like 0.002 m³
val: 4945.5277 m³
